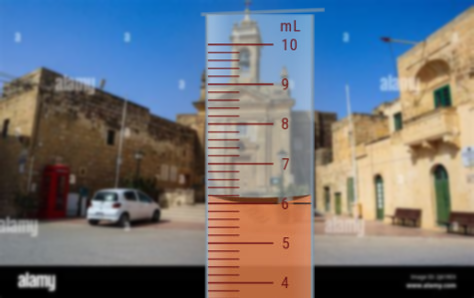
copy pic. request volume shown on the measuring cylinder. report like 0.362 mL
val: 6 mL
